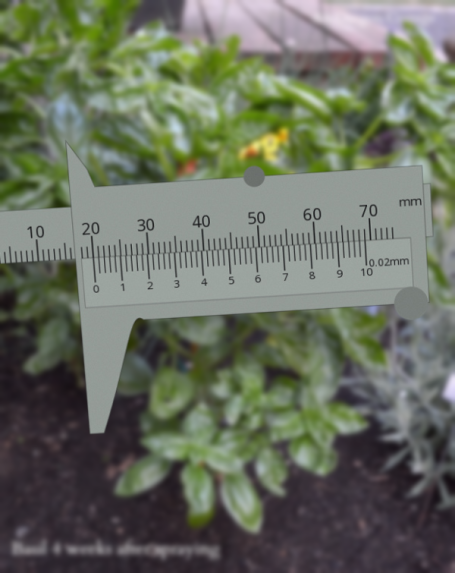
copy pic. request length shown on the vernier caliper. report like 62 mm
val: 20.0 mm
